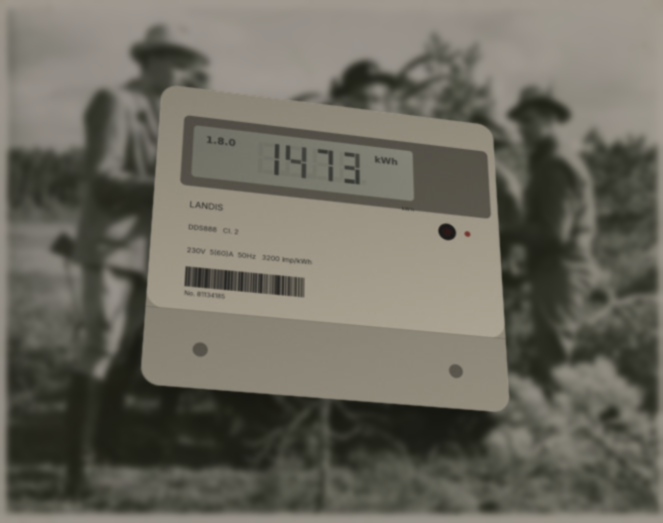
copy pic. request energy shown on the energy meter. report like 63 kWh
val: 1473 kWh
